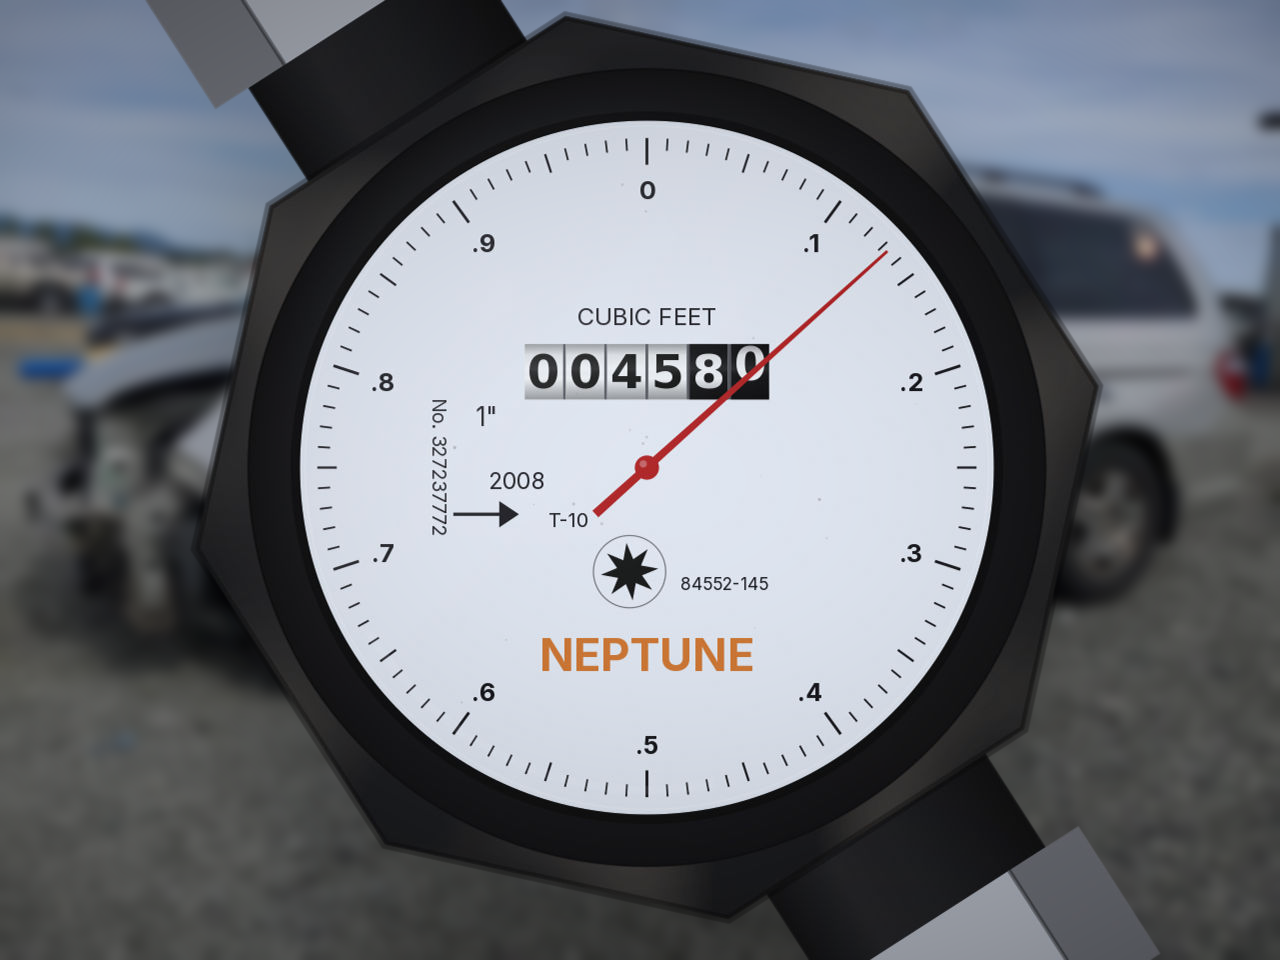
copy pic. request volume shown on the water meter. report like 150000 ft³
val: 4580.13 ft³
